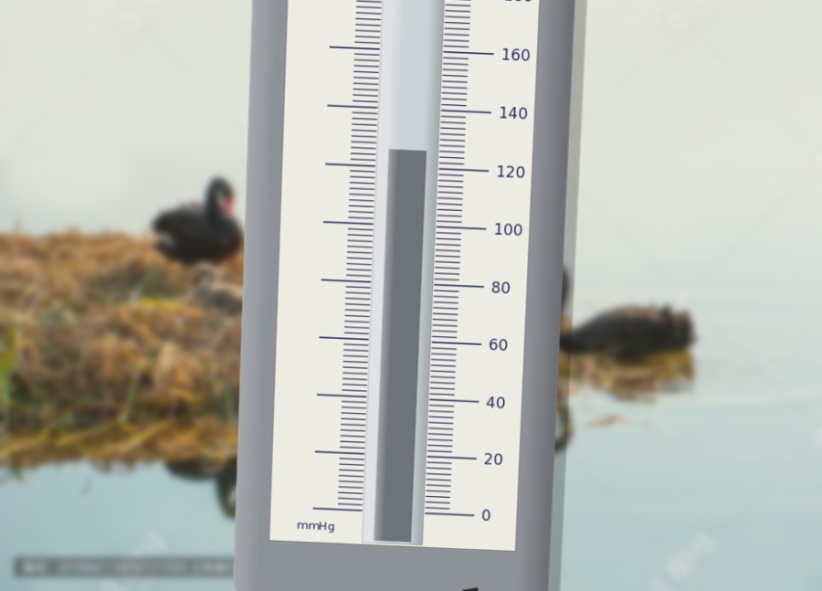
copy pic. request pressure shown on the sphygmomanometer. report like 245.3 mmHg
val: 126 mmHg
